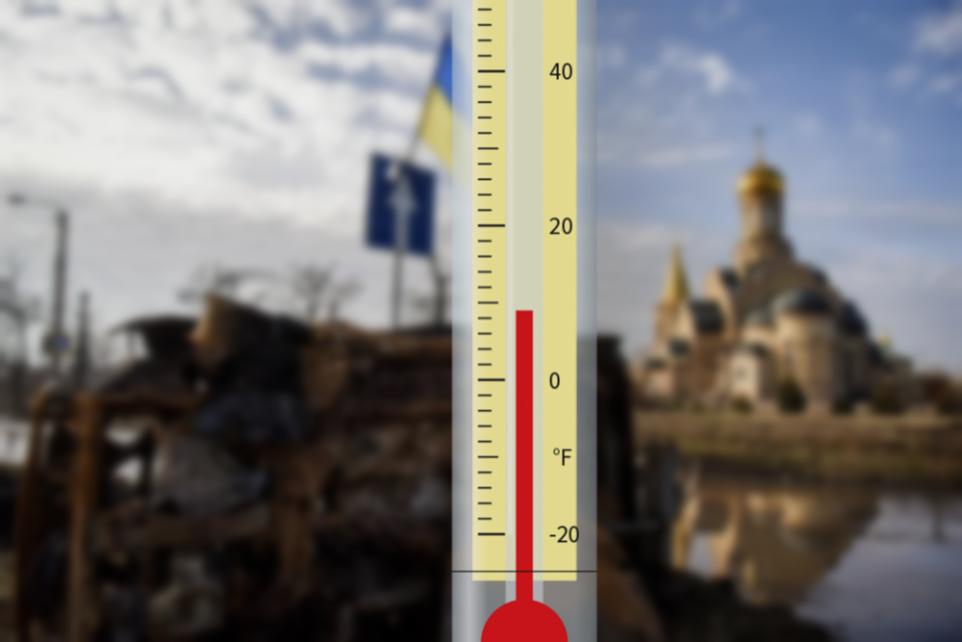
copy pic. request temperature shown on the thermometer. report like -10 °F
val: 9 °F
